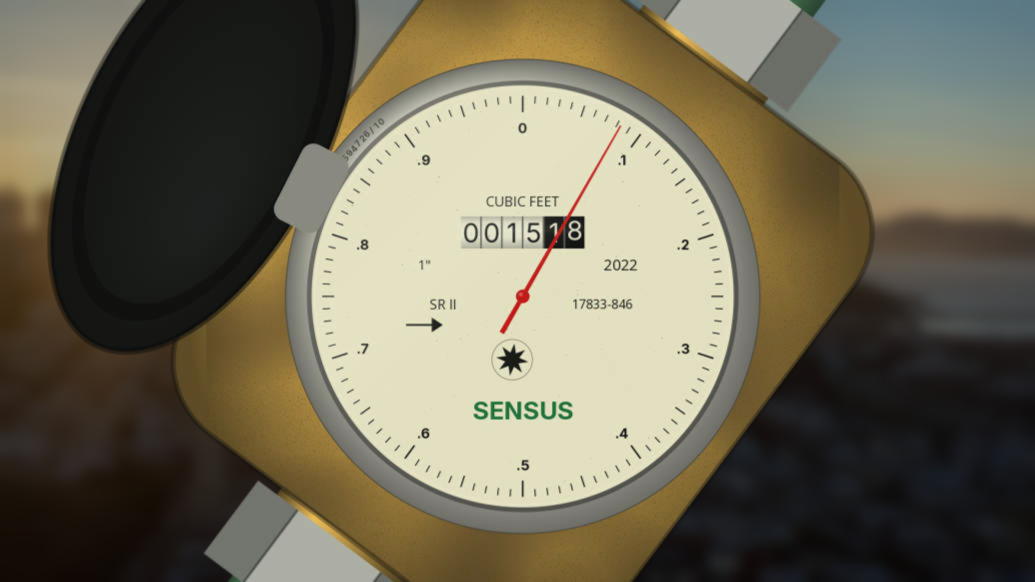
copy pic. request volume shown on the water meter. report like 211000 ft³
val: 1518.08 ft³
